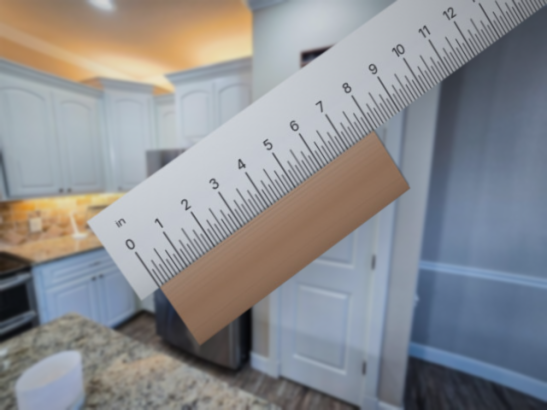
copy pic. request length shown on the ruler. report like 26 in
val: 8 in
